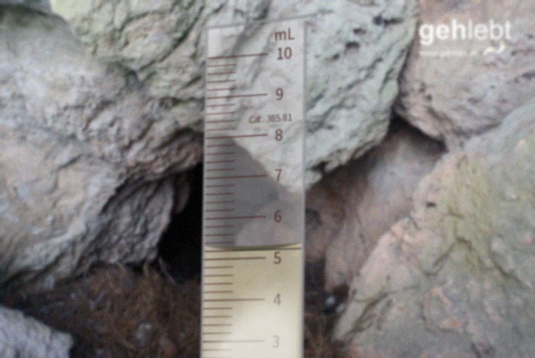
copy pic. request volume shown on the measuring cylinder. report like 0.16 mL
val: 5.2 mL
